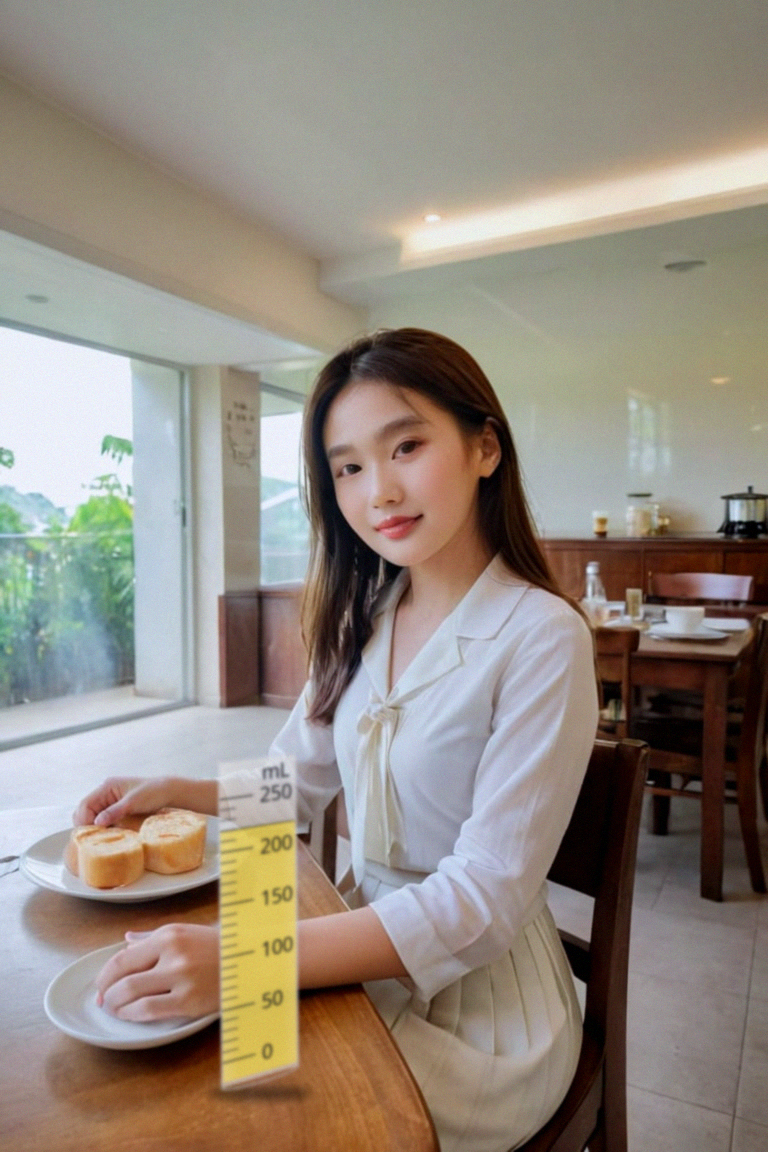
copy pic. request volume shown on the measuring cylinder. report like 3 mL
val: 220 mL
